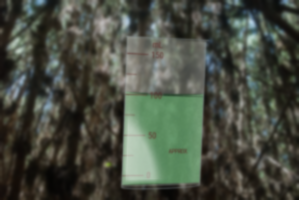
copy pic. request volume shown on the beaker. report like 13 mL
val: 100 mL
